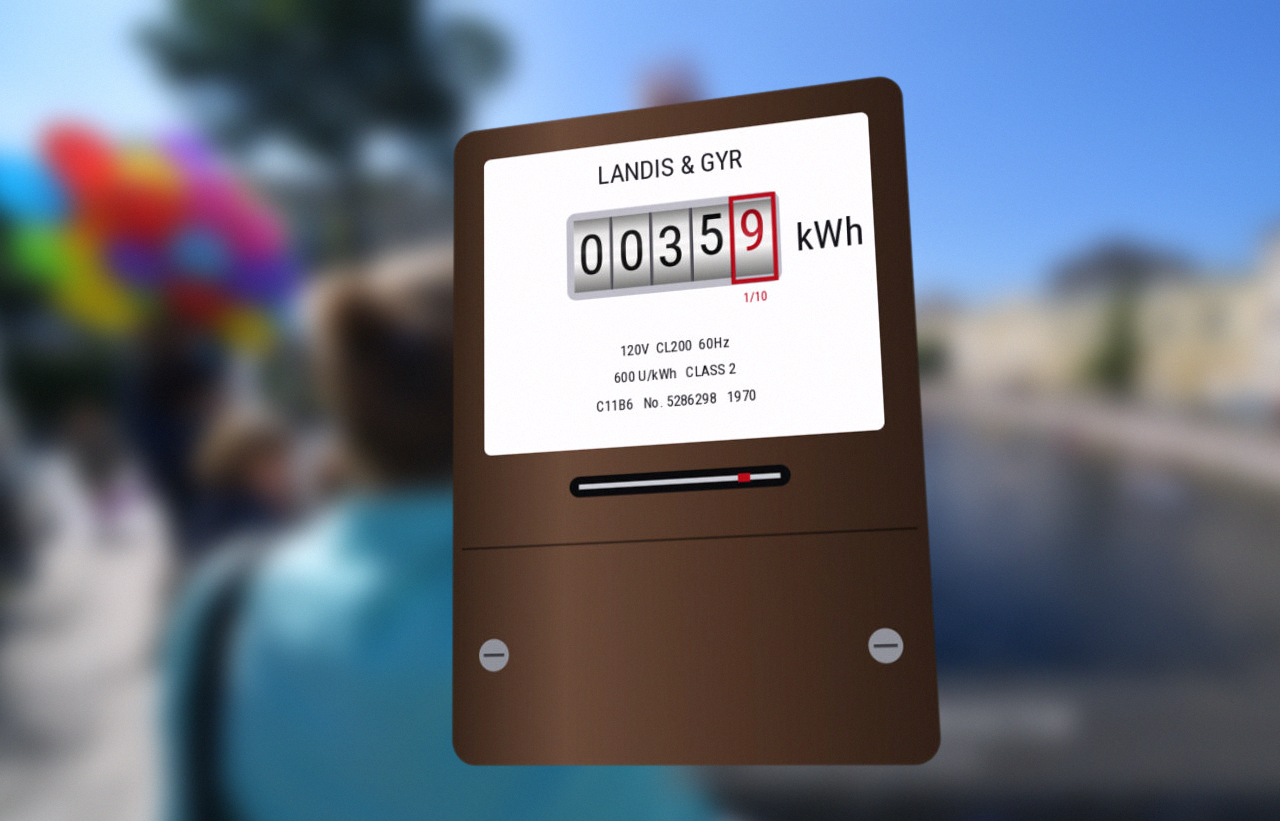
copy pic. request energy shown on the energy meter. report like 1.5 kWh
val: 35.9 kWh
